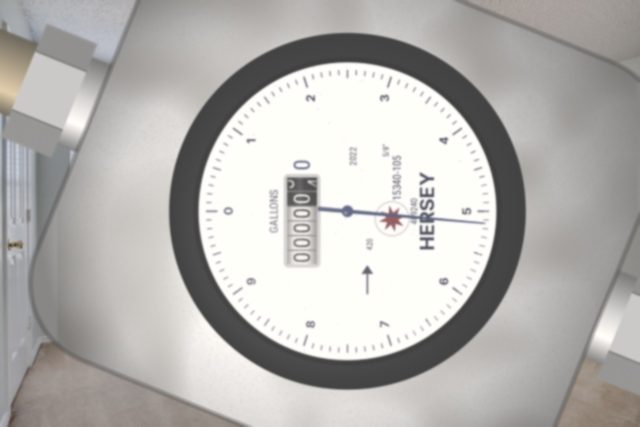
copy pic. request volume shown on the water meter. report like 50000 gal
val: 35.1 gal
